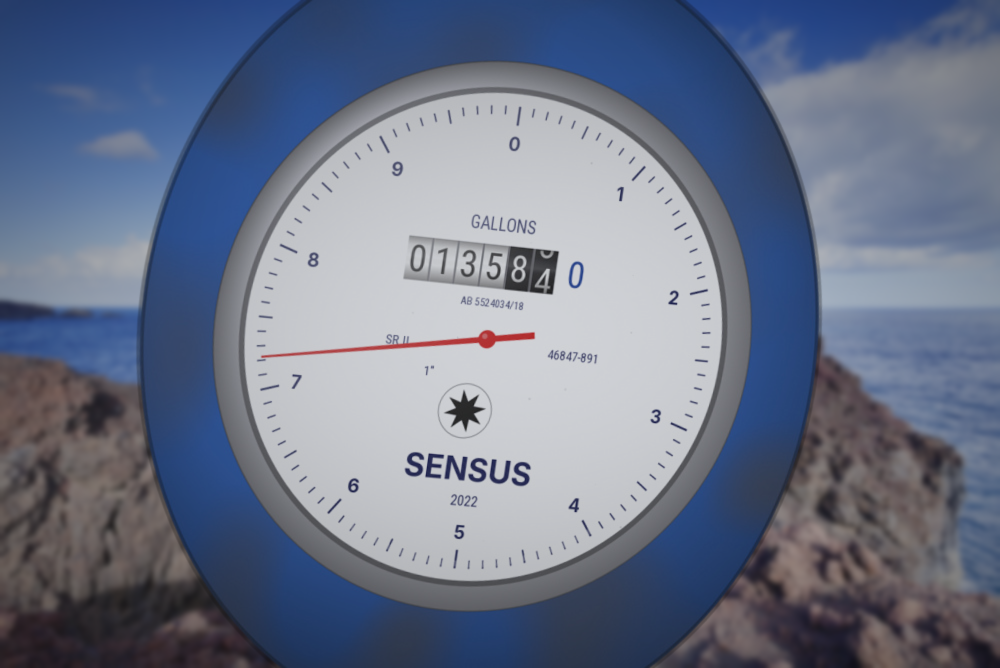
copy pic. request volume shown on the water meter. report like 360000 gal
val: 135837.2 gal
